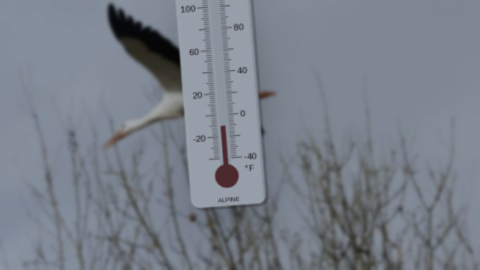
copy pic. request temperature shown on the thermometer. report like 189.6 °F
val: -10 °F
